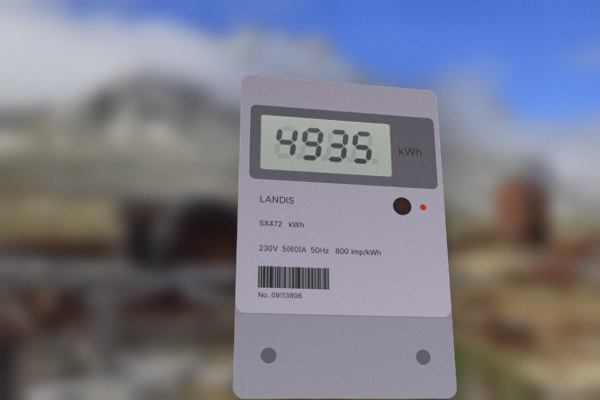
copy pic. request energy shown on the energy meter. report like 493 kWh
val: 4935 kWh
